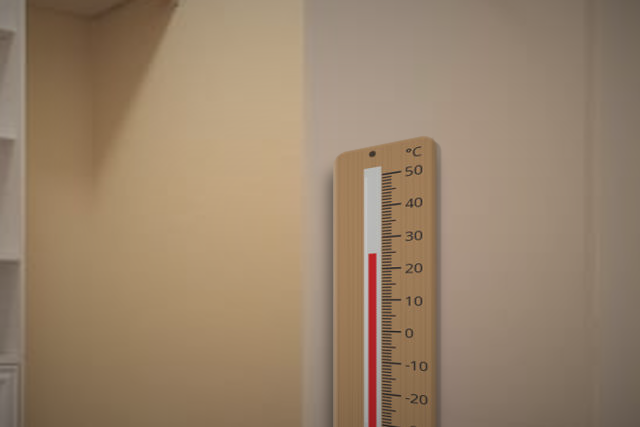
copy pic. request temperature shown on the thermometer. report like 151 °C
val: 25 °C
